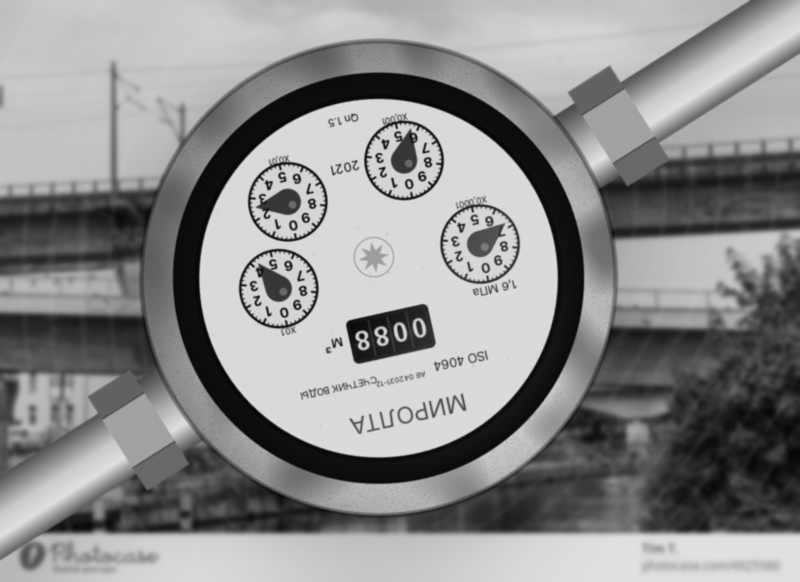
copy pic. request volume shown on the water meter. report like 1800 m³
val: 88.4256 m³
